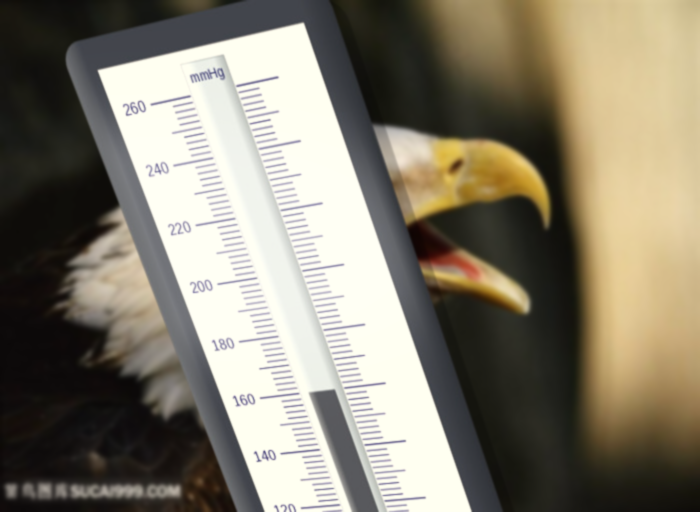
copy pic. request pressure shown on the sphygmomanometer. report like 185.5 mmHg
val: 160 mmHg
